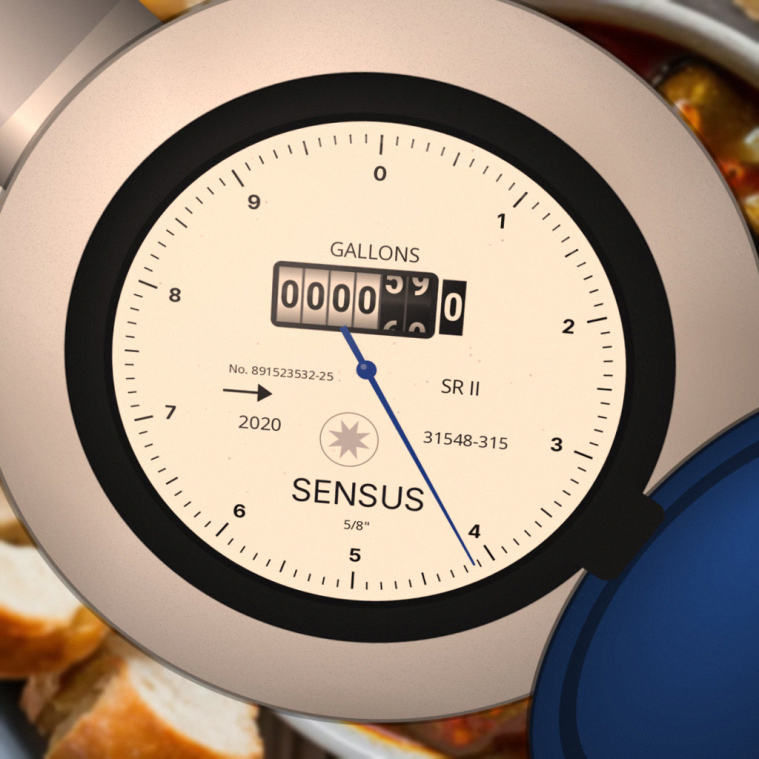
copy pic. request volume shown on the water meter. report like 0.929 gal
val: 594.1 gal
